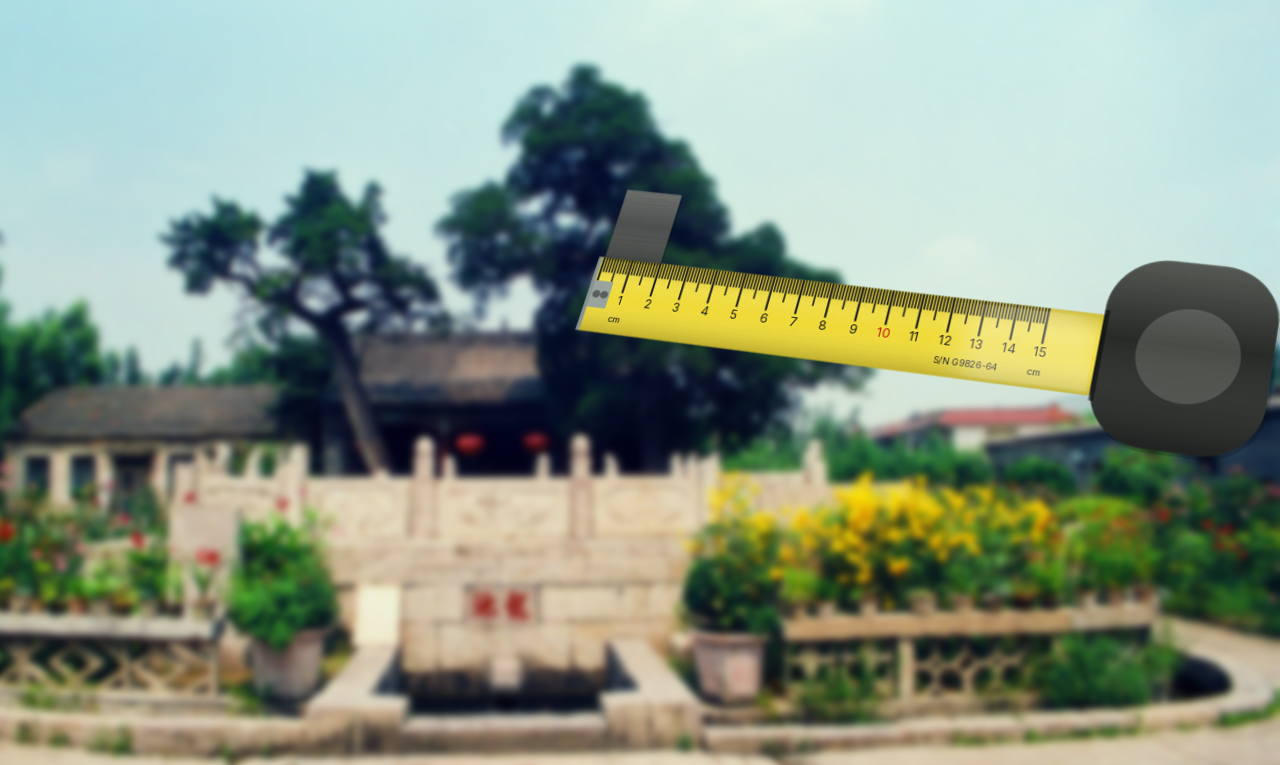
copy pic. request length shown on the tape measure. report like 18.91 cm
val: 2 cm
